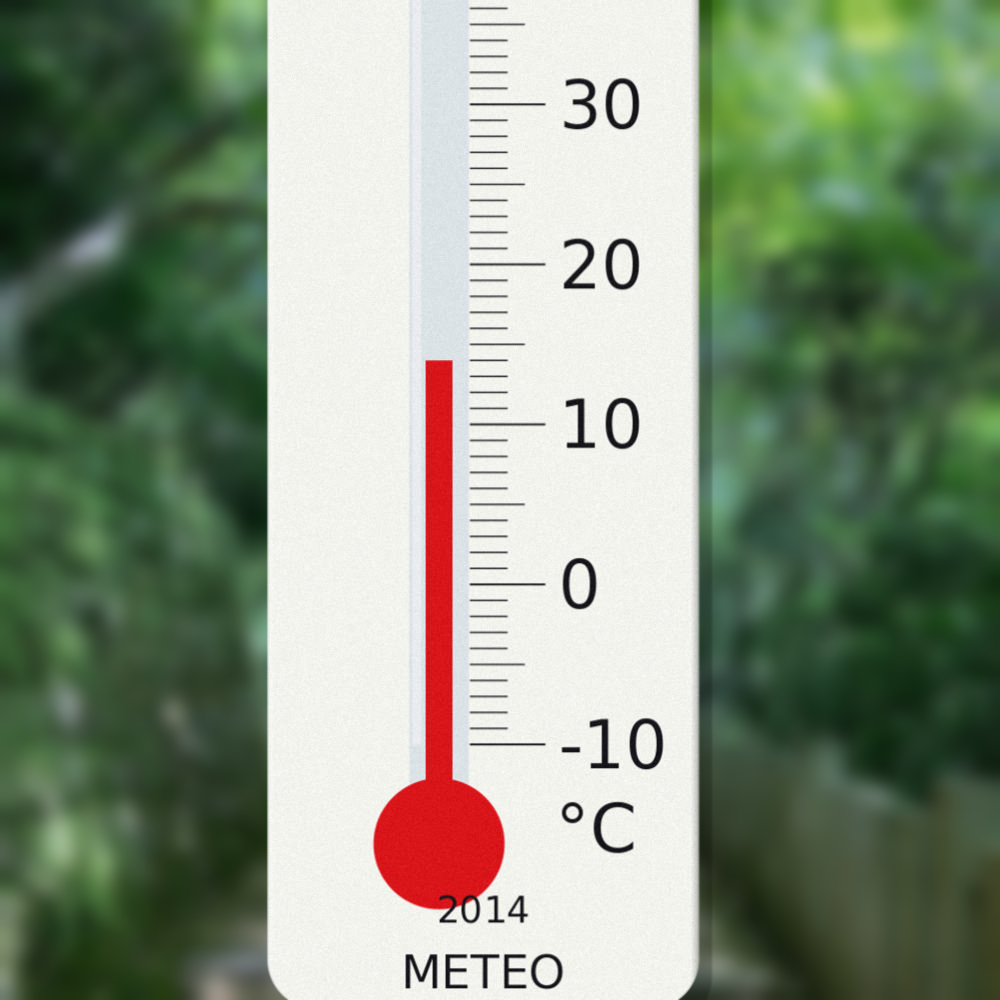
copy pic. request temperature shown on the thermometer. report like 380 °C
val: 14 °C
